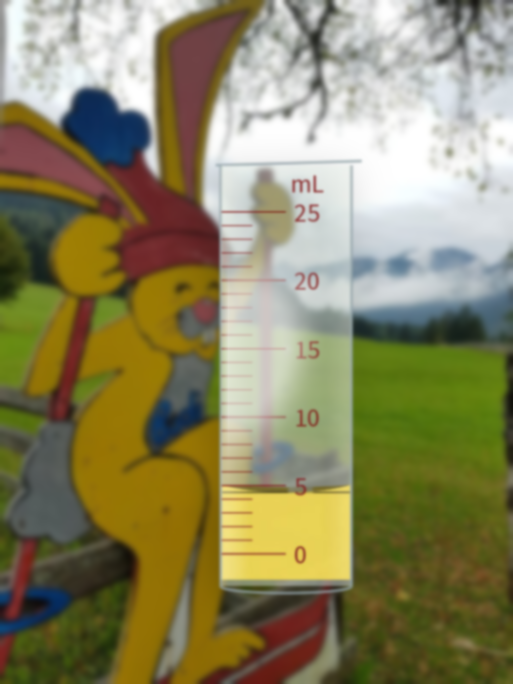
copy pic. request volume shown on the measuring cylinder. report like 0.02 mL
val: 4.5 mL
